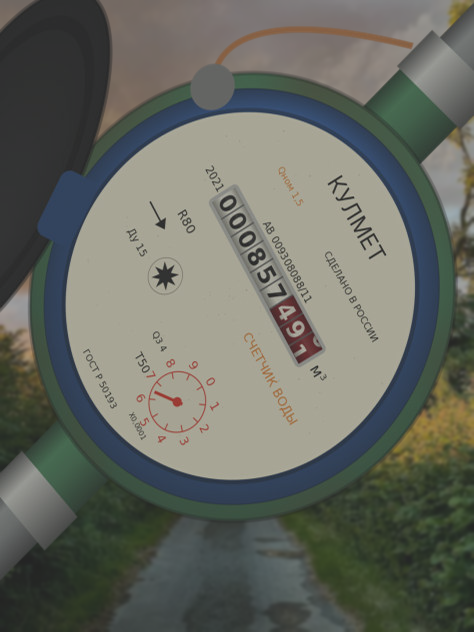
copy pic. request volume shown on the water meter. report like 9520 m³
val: 857.4906 m³
